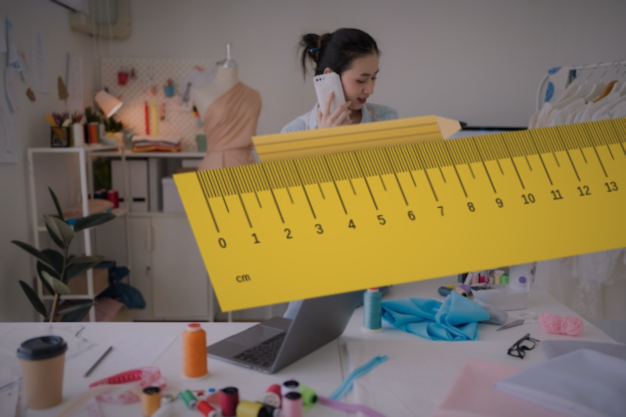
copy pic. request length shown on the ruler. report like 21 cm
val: 7 cm
